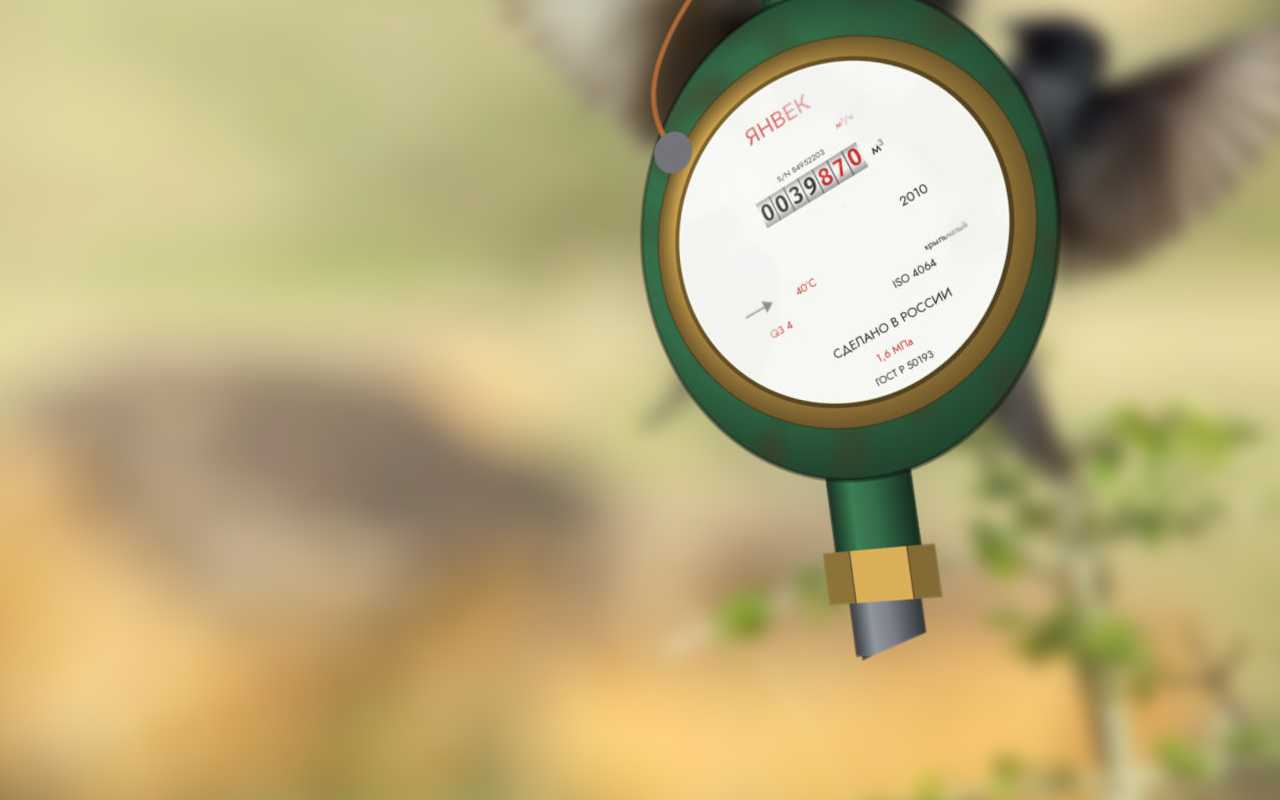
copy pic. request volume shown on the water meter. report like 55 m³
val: 39.870 m³
